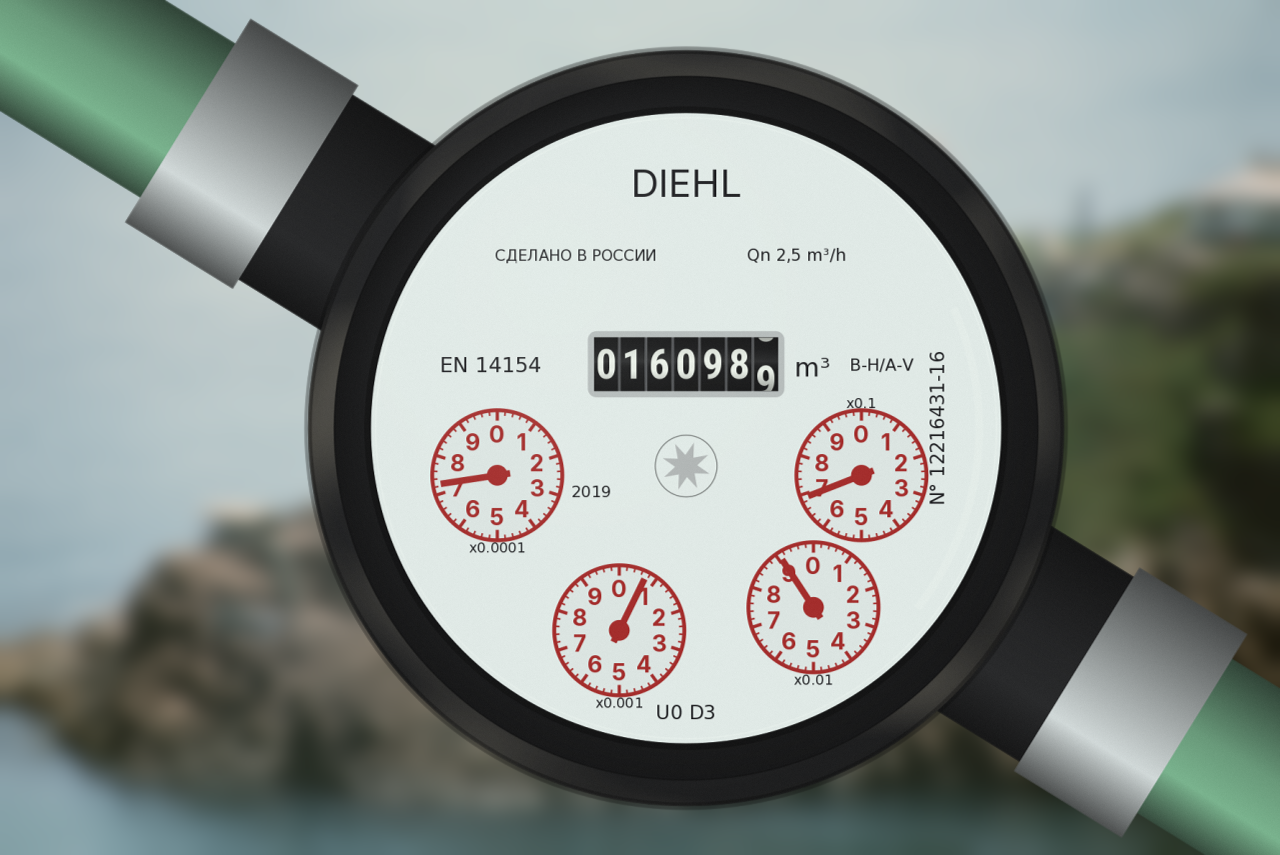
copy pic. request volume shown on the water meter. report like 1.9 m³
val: 160988.6907 m³
